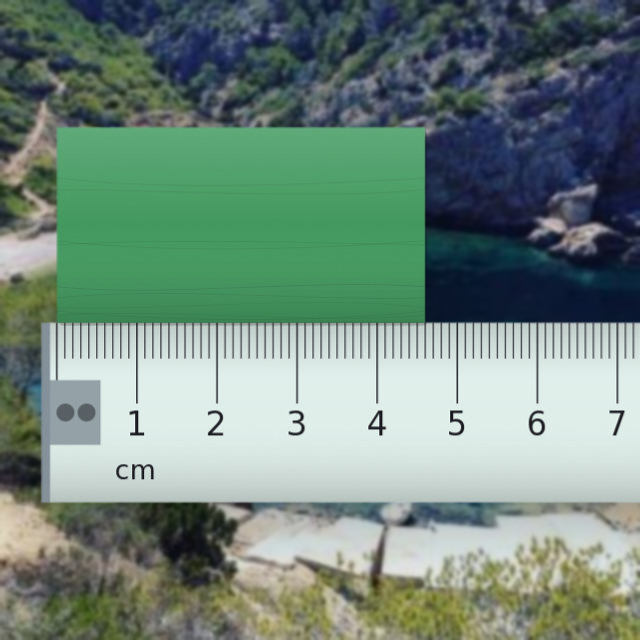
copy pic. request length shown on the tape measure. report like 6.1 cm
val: 4.6 cm
